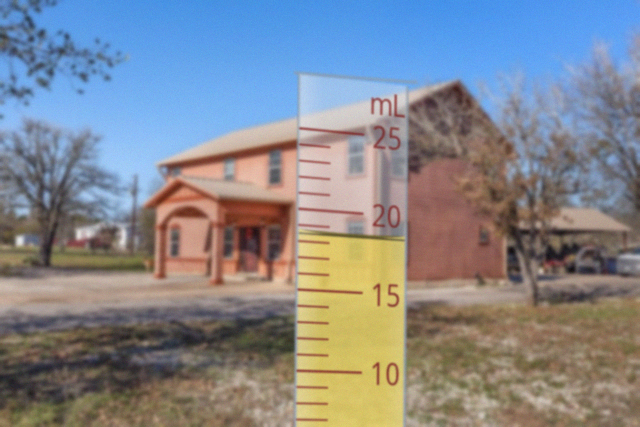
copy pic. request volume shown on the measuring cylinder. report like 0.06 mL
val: 18.5 mL
